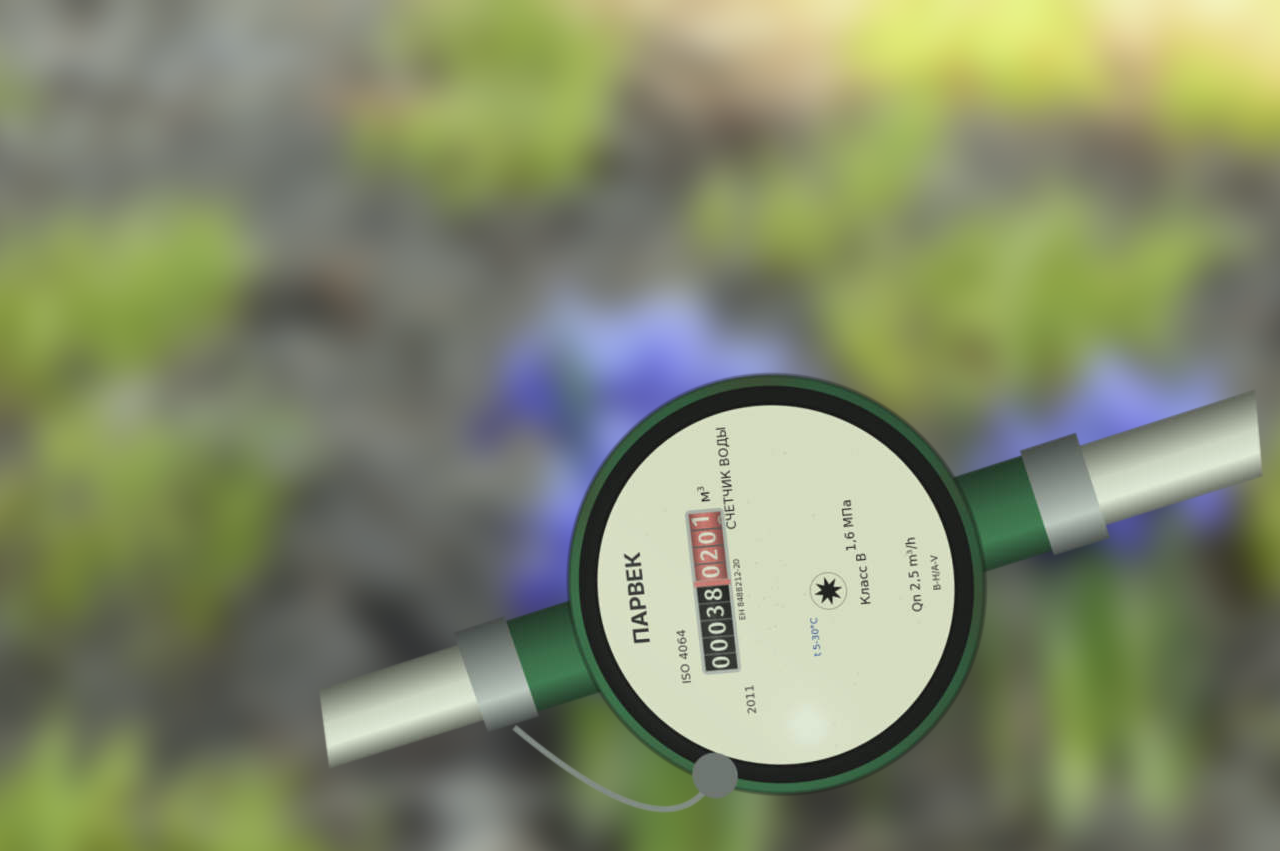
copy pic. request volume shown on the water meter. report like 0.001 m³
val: 38.0201 m³
